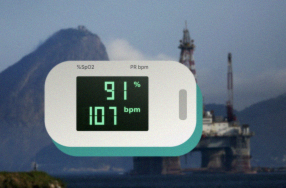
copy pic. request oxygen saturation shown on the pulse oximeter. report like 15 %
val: 91 %
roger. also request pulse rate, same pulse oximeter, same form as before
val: 107 bpm
